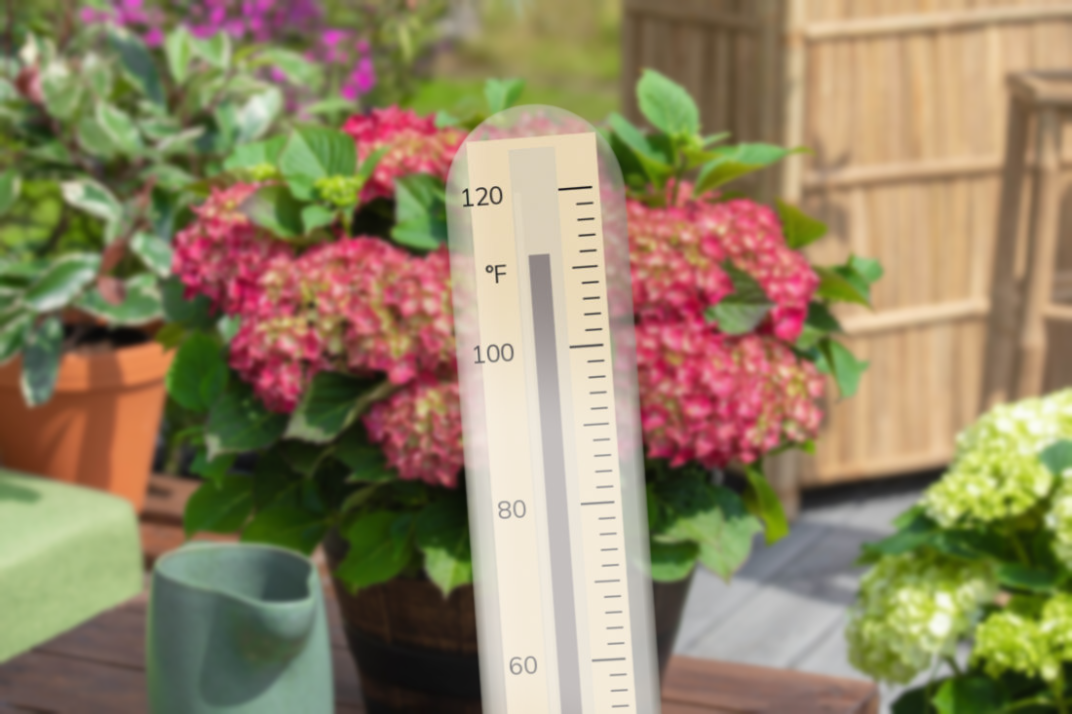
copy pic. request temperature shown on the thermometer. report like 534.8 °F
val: 112 °F
